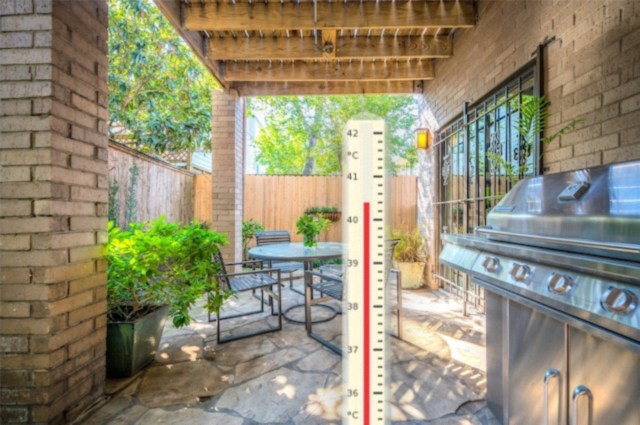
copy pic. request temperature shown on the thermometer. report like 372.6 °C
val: 40.4 °C
